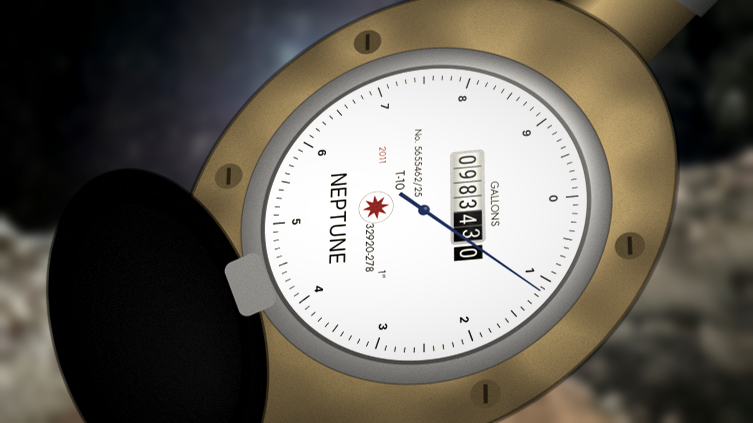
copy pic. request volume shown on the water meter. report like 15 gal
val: 983431.1 gal
